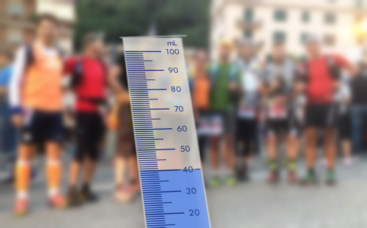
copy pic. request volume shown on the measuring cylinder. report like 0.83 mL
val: 40 mL
